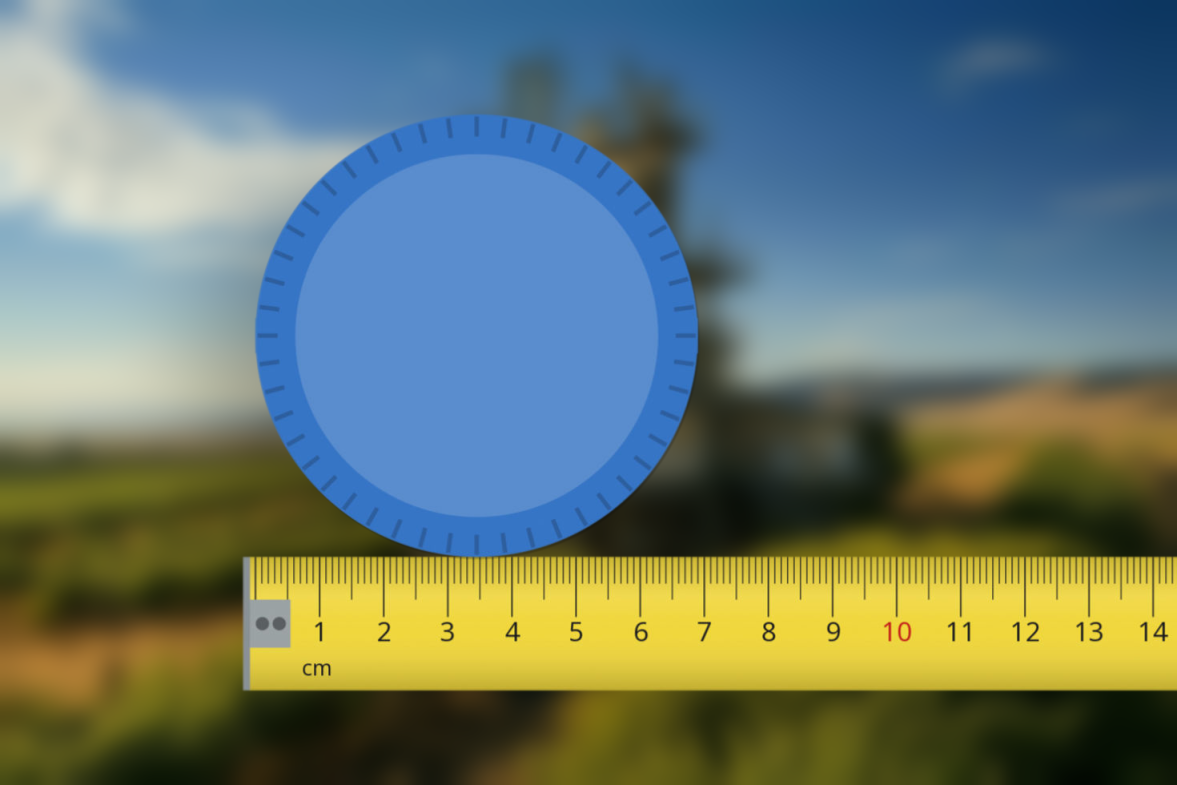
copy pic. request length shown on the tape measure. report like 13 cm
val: 6.9 cm
